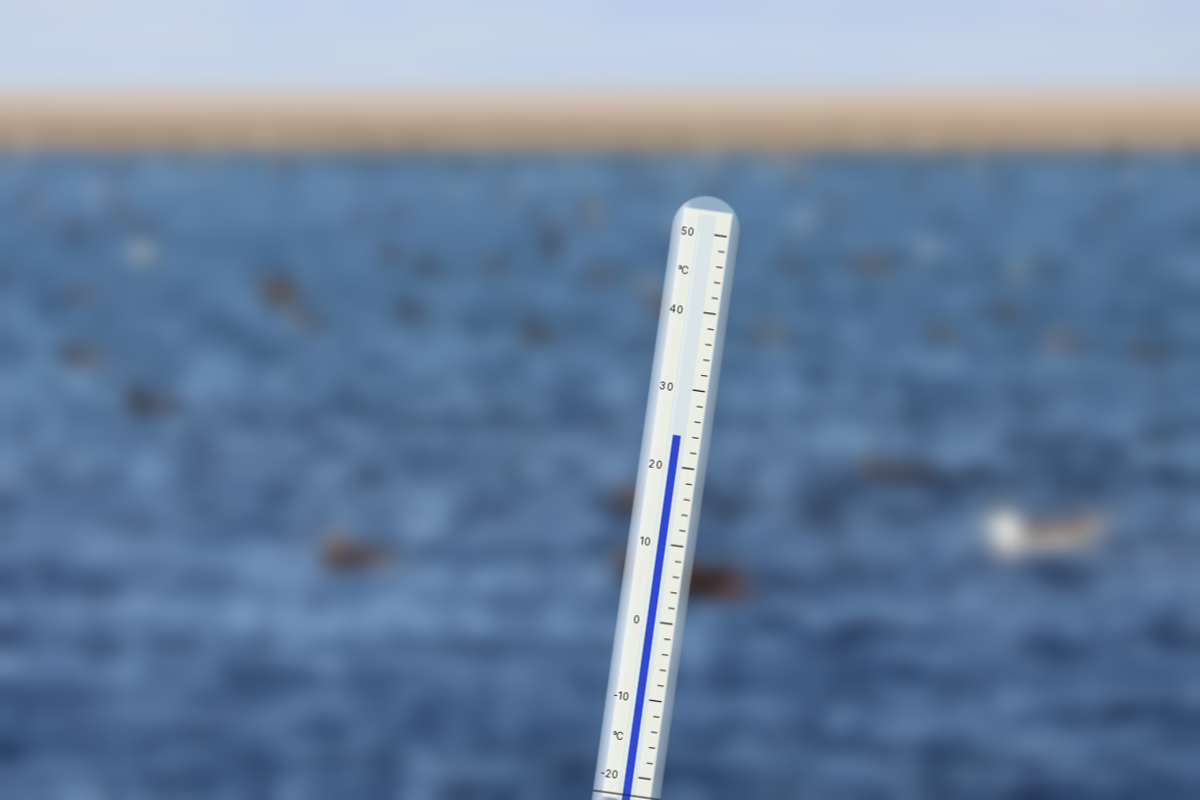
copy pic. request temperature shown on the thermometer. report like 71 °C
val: 24 °C
